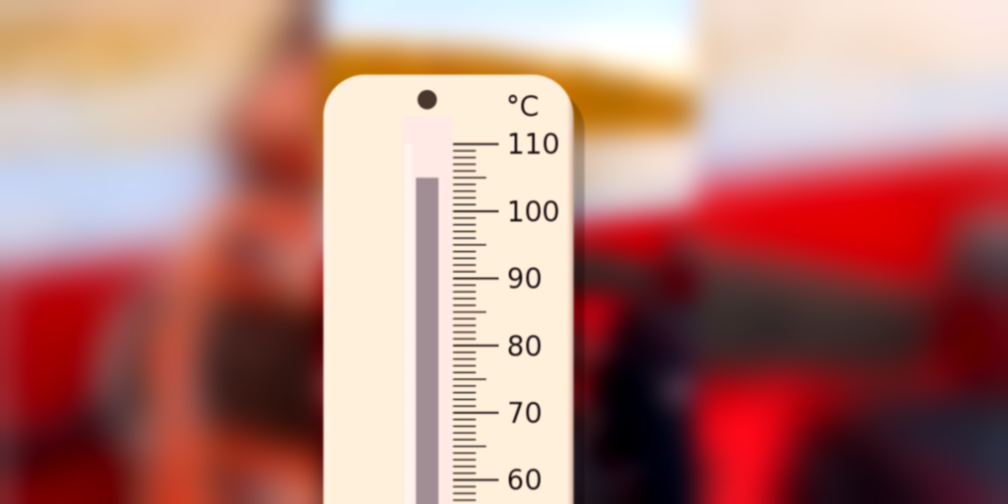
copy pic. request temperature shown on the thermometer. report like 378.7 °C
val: 105 °C
